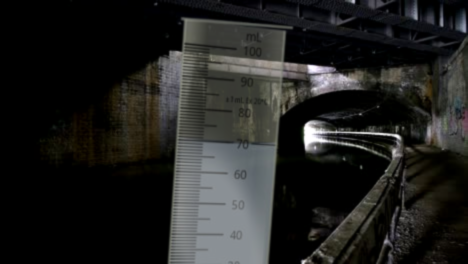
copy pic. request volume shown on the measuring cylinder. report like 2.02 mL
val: 70 mL
